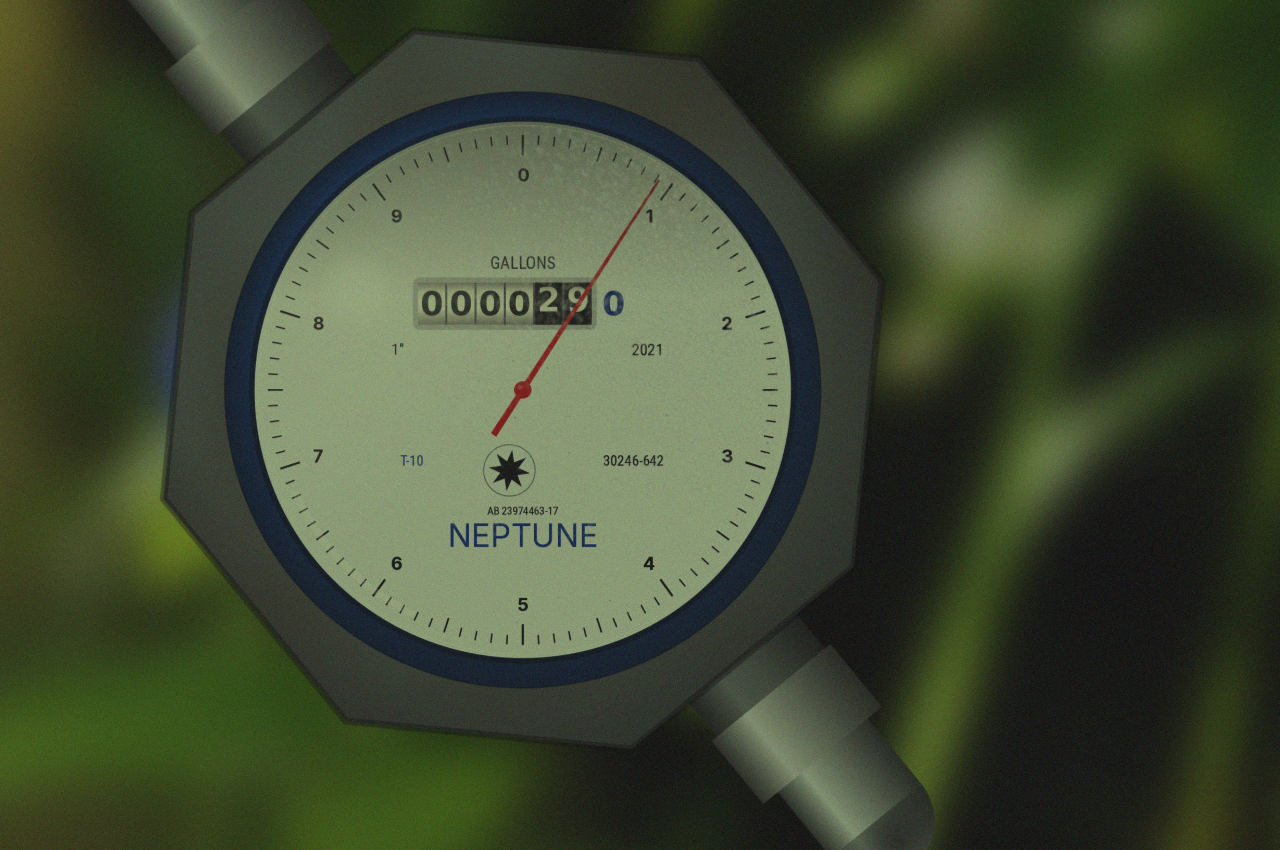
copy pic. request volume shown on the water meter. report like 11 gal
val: 290.9 gal
